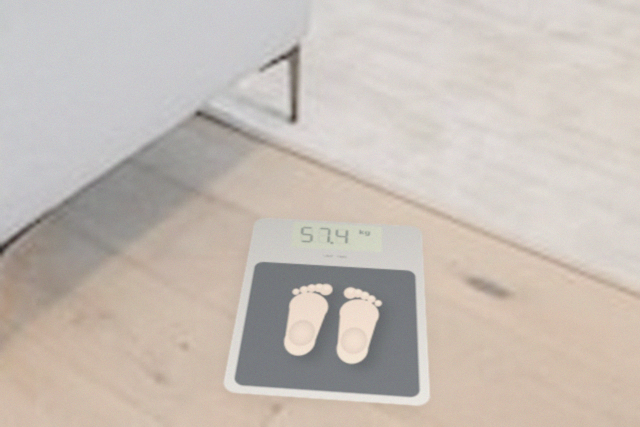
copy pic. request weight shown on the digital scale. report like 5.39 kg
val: 57.4 kg
